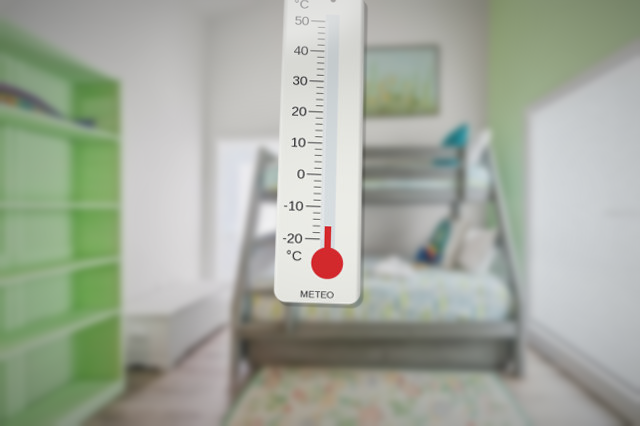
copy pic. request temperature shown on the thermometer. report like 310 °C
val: -16 °C
